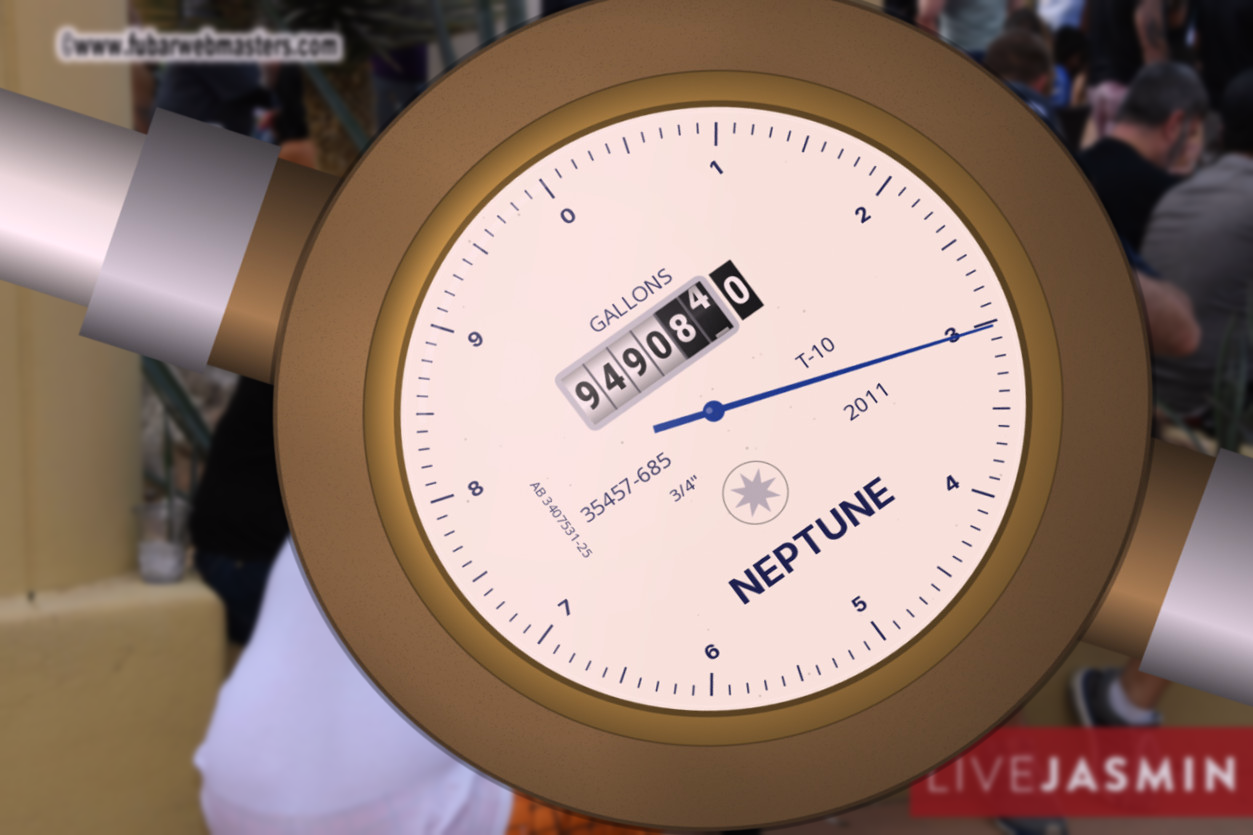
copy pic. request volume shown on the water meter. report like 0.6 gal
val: 9490843.0 gal
